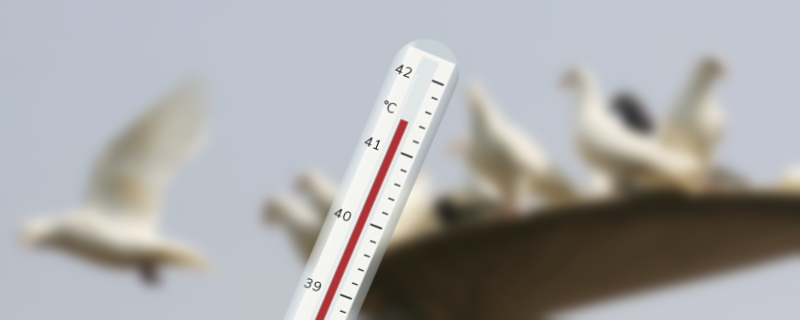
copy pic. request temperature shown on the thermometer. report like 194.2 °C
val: 41.4 °C
